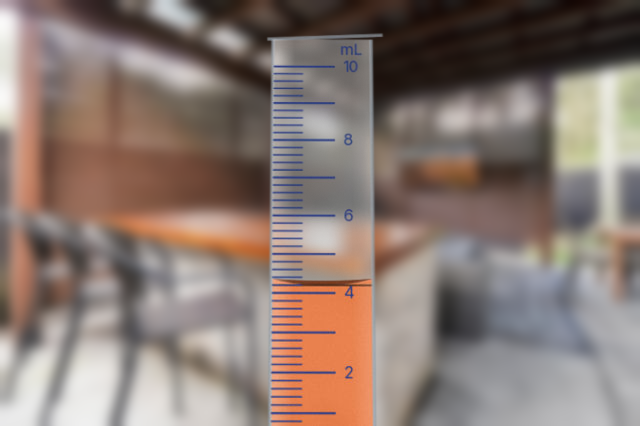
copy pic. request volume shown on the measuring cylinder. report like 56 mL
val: 4.2 mL
